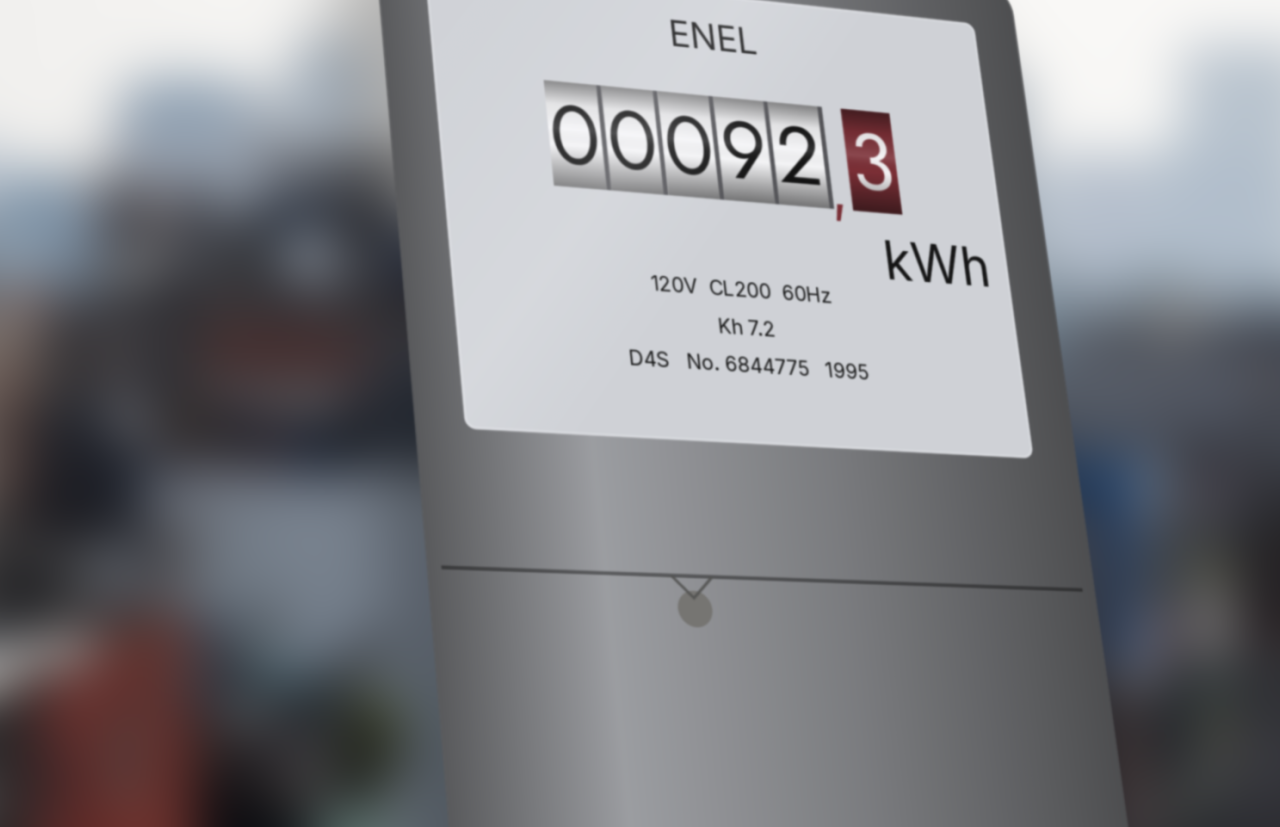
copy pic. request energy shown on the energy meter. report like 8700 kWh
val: 92.3 kWh
